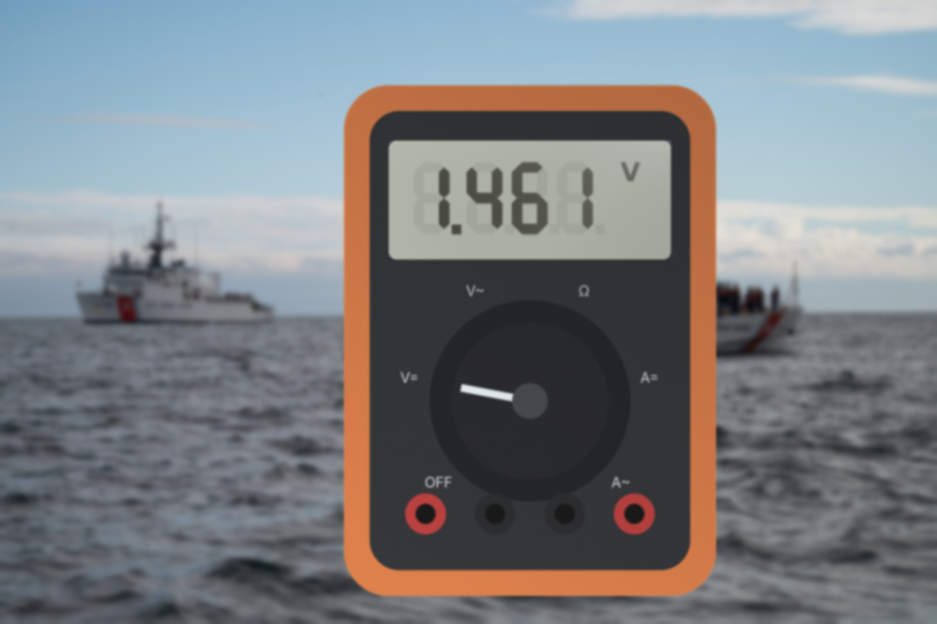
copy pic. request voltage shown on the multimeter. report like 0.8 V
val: 1.461 V
